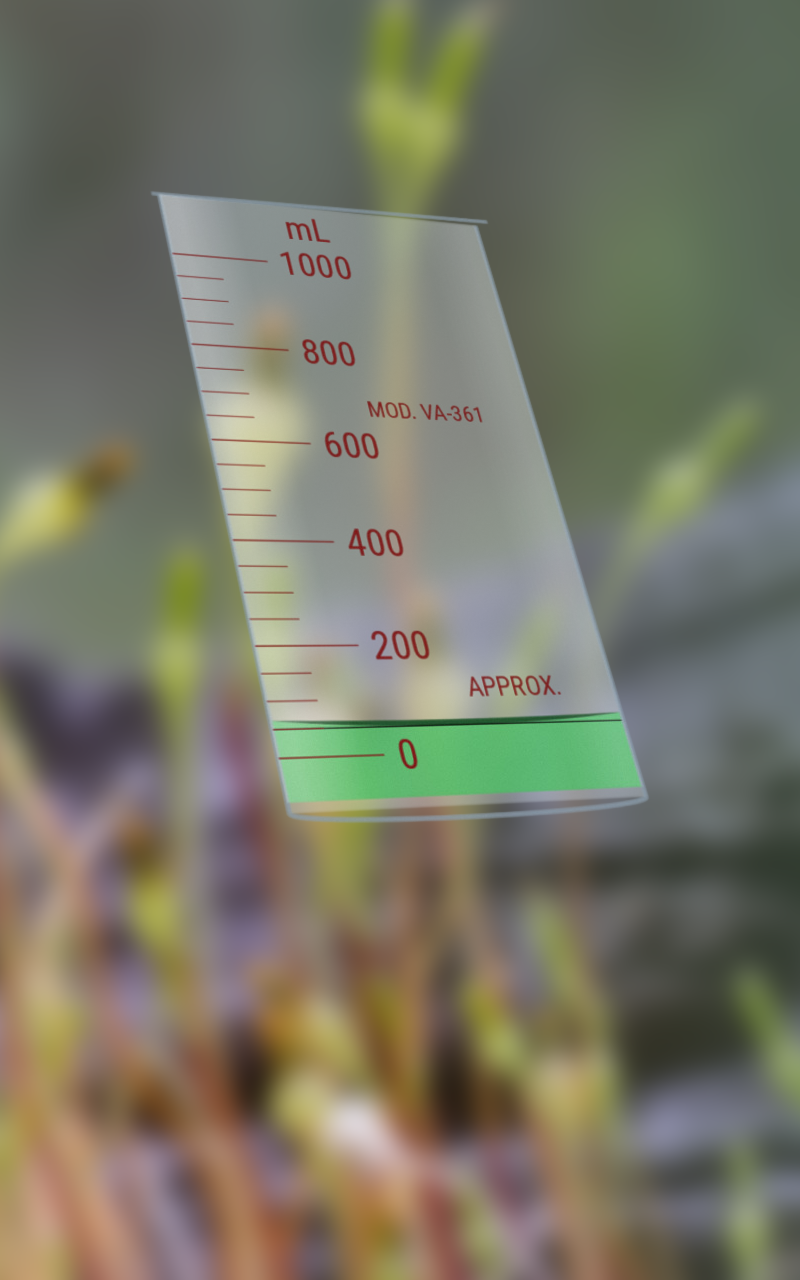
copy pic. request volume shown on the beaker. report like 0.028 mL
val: 50 mL
